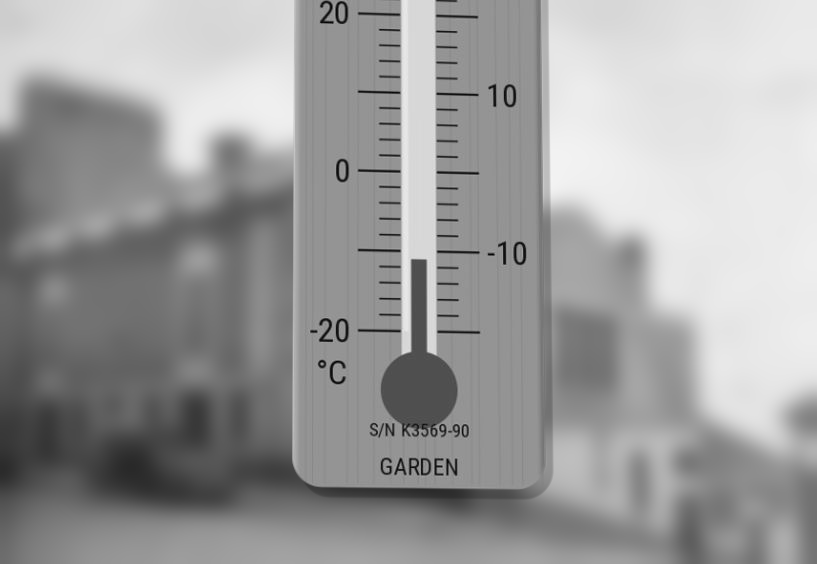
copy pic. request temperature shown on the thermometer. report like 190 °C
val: -11 °C
